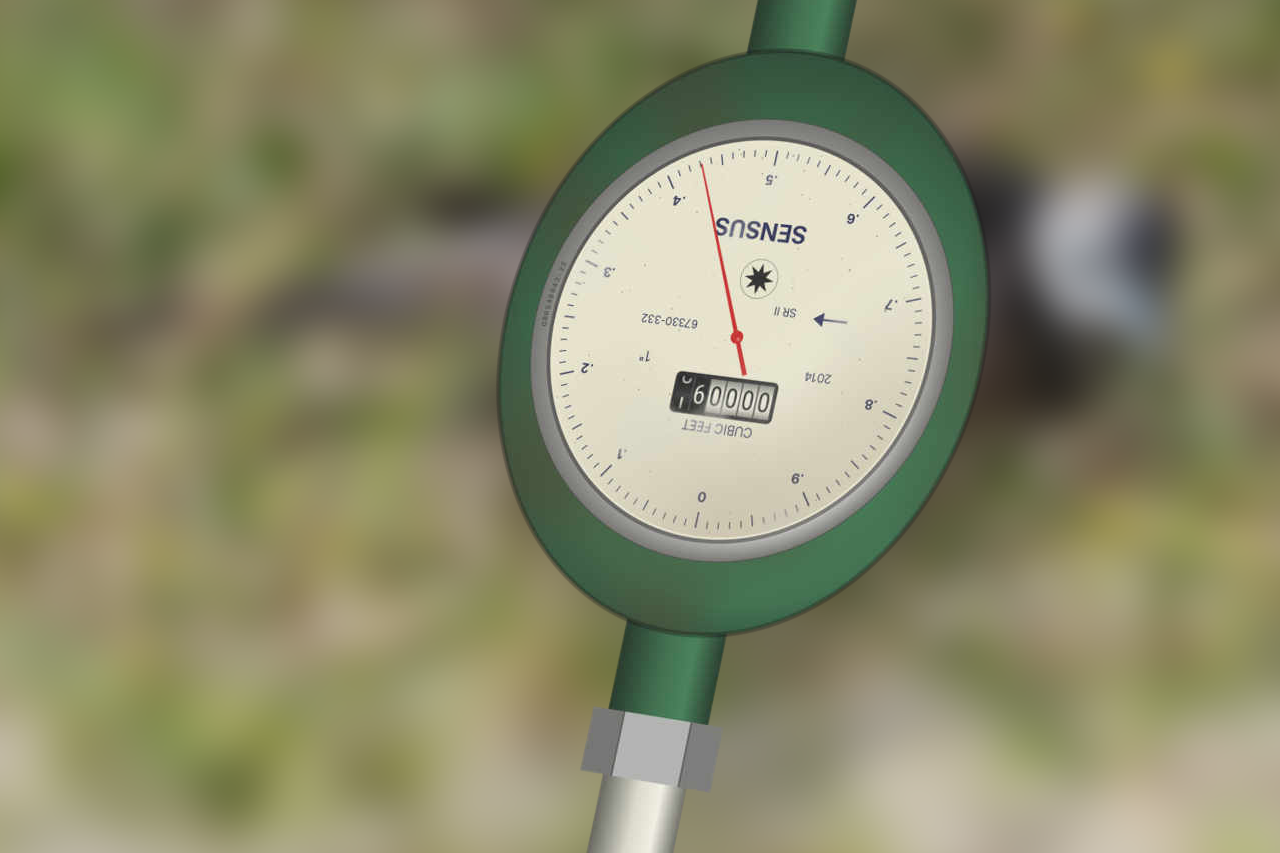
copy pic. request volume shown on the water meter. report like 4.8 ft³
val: 91.43 ft³
